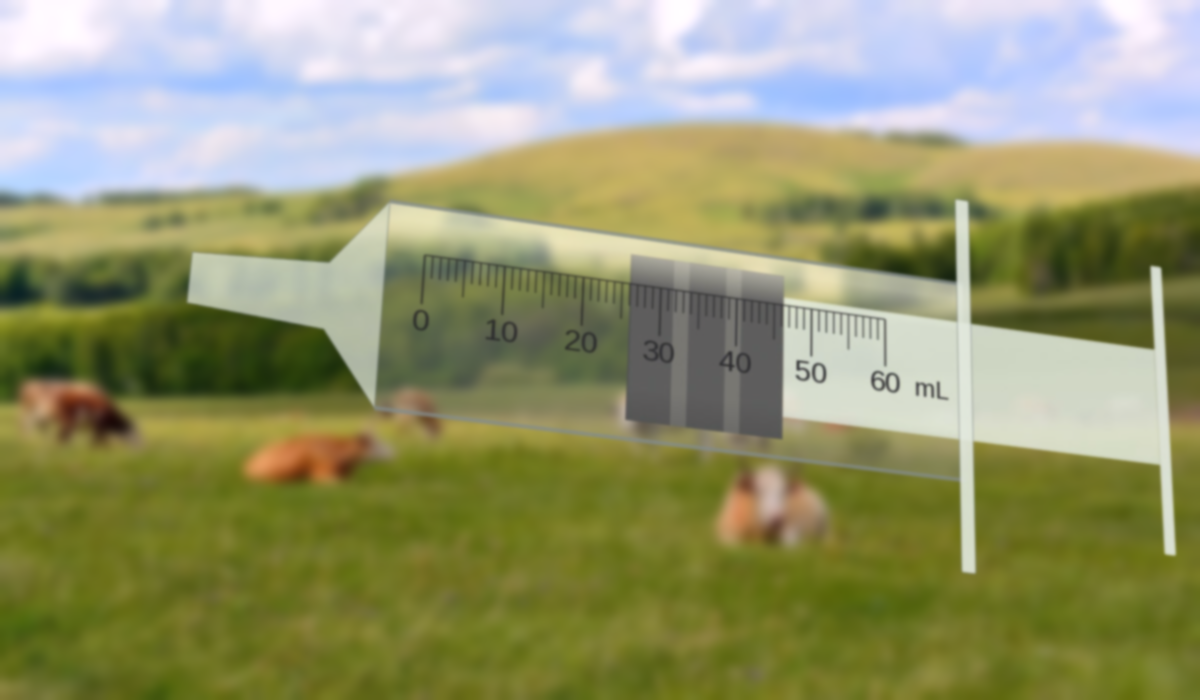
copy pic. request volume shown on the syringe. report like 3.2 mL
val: 26 mL
